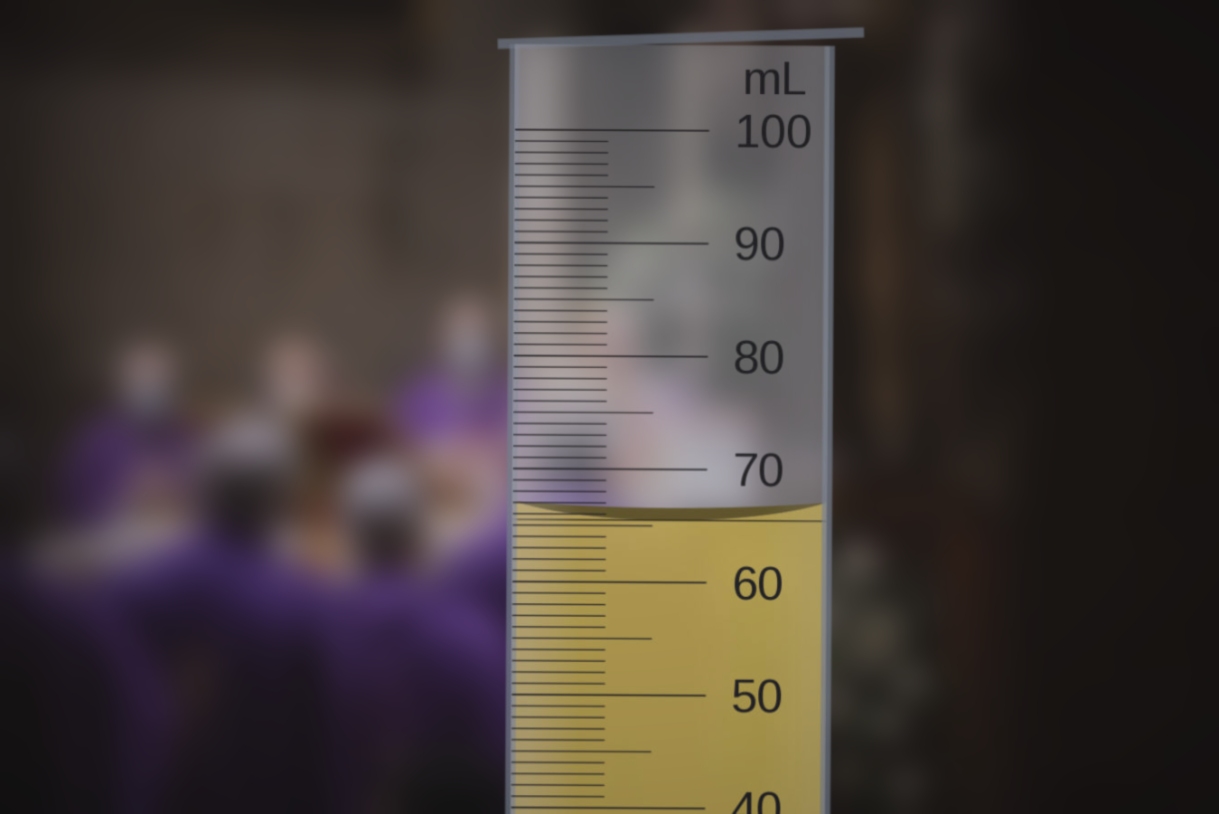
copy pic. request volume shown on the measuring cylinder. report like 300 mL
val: 65.5 mL
